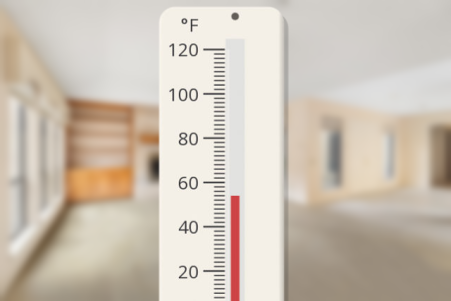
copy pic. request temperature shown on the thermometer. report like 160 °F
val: 54 °F
